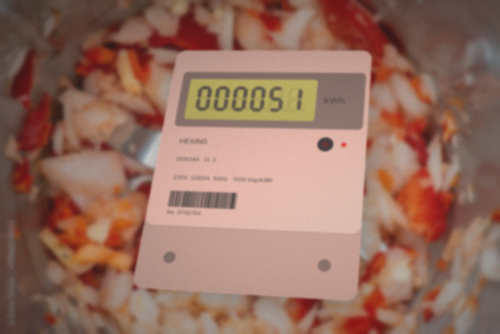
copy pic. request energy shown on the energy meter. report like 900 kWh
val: 51 kWh
